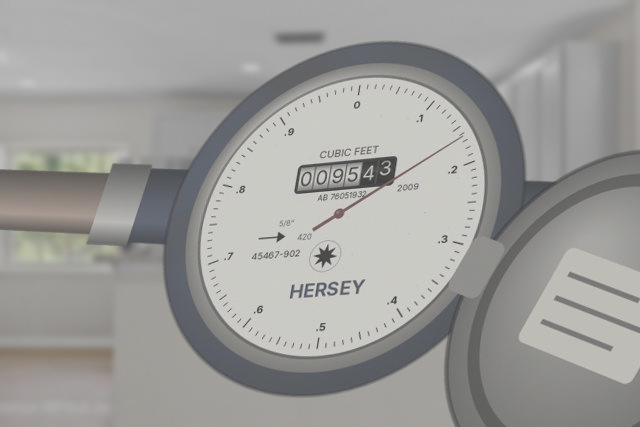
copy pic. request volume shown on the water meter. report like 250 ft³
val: 9543.16 ft³
